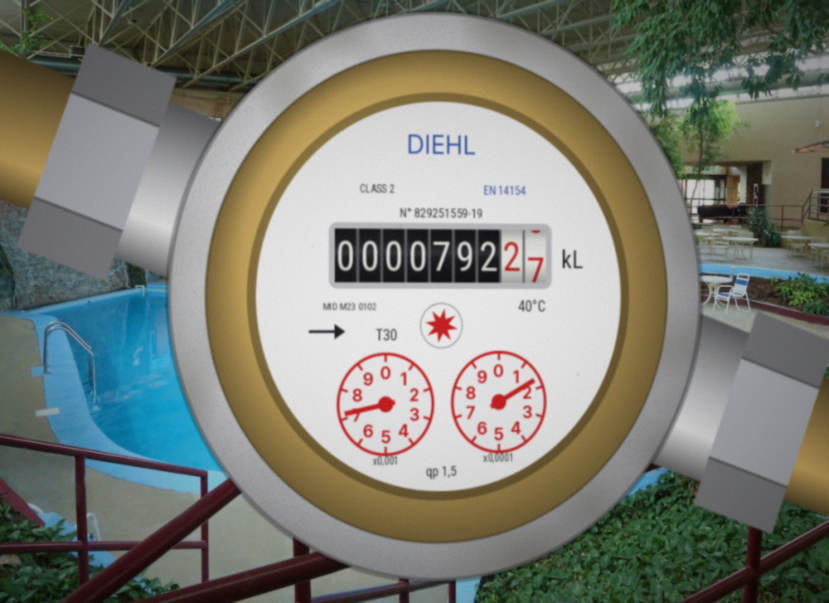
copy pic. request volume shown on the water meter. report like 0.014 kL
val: 792.2671 kL
